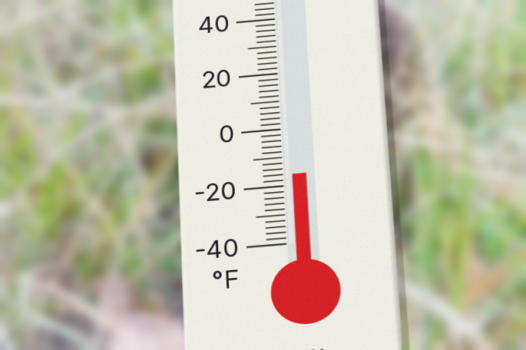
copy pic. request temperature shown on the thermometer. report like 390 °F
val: -16 °F
